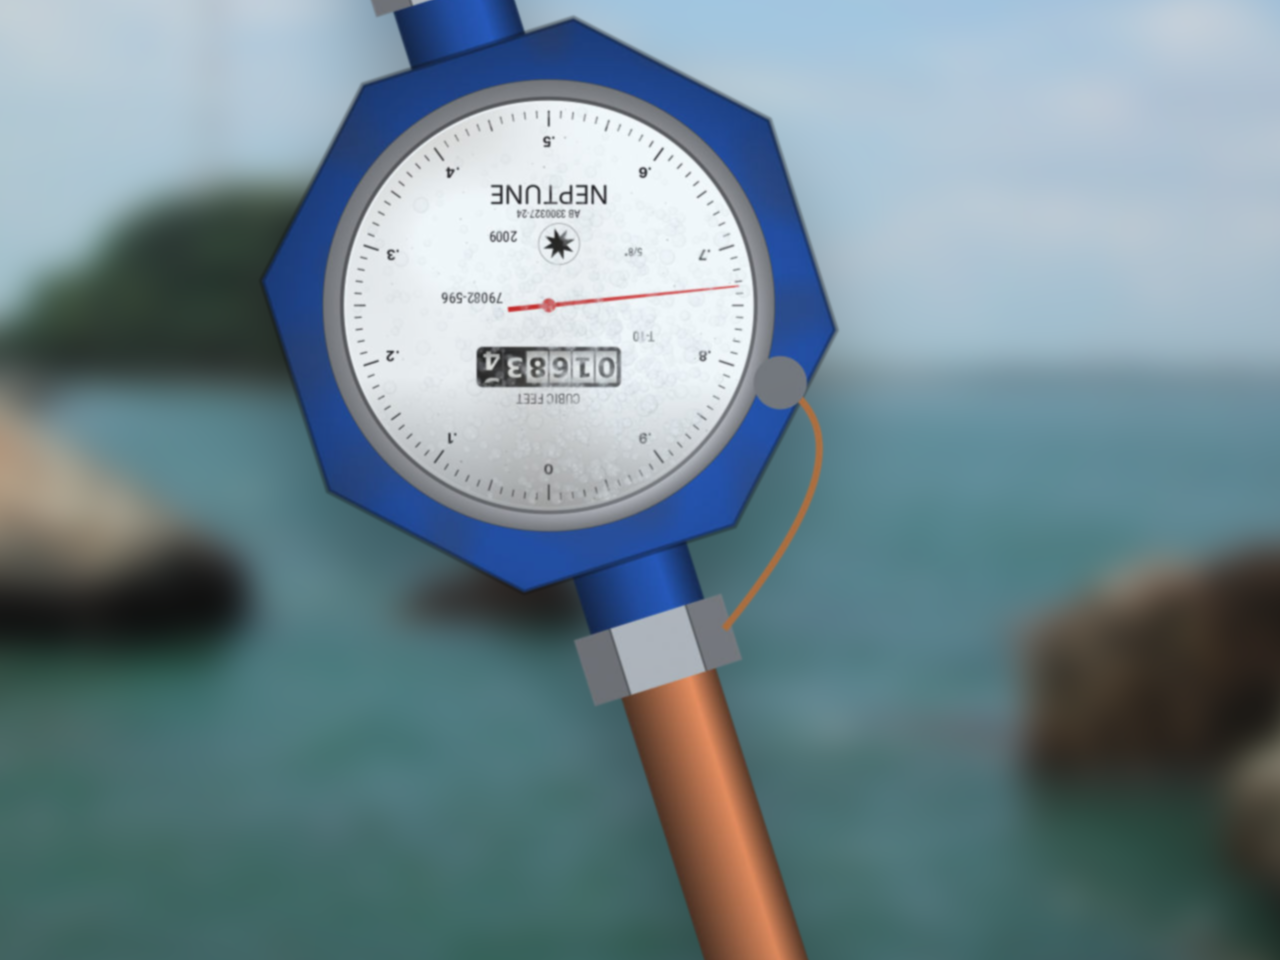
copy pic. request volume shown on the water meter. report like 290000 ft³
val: 16833.73 ft³
